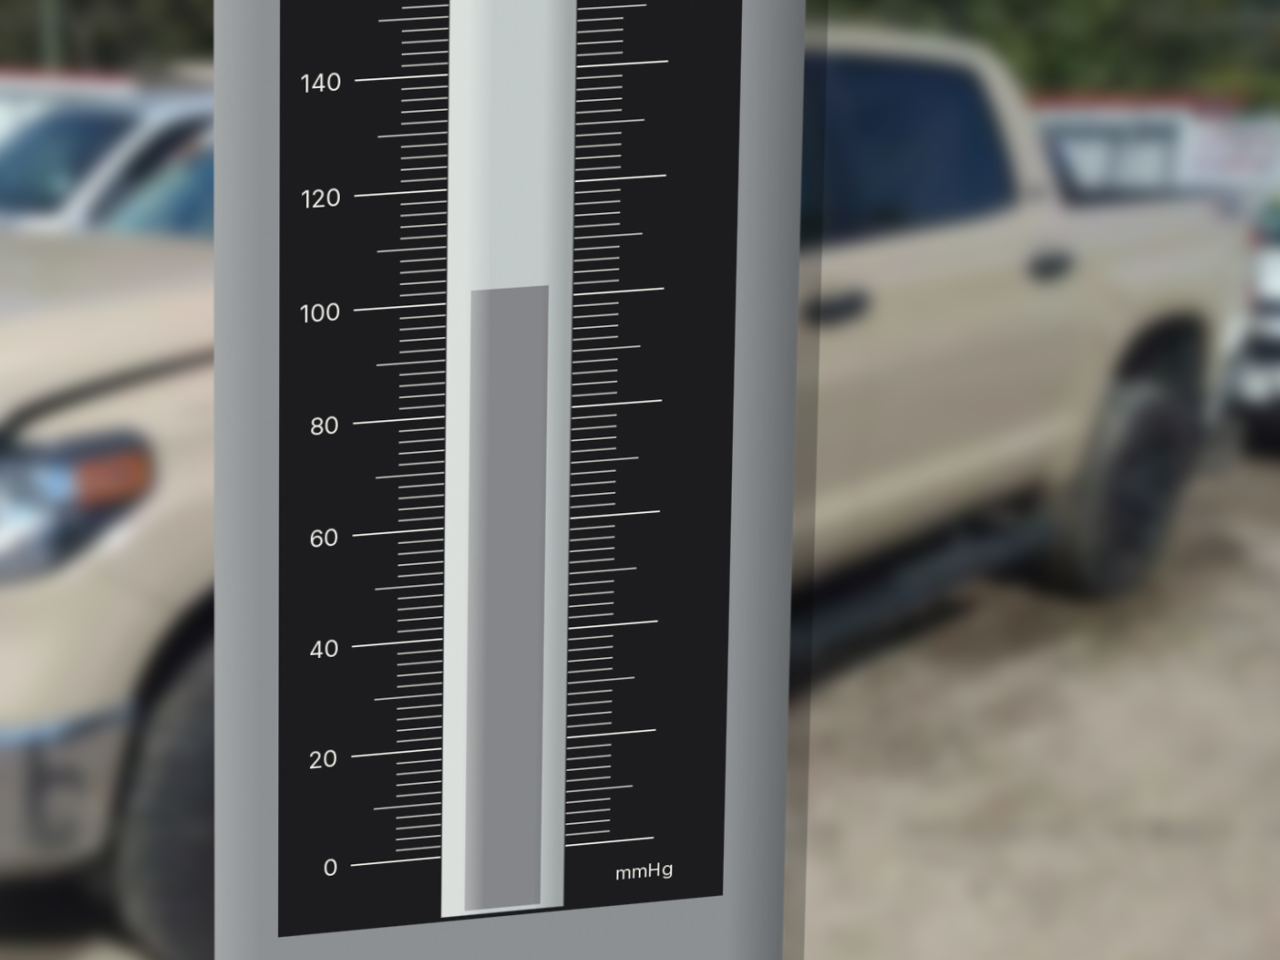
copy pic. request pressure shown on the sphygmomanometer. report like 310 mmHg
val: 102 mmHg
